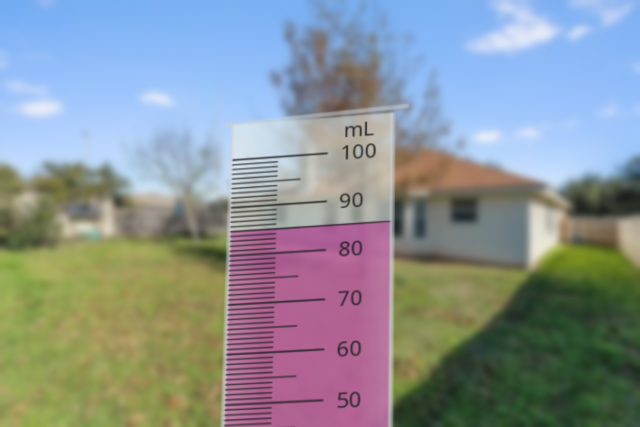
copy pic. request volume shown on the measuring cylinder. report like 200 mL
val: 85 mL
